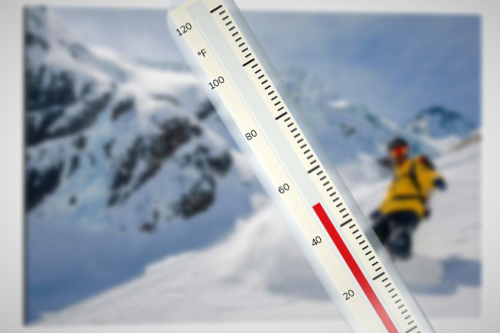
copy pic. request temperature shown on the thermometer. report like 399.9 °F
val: 50 °F
